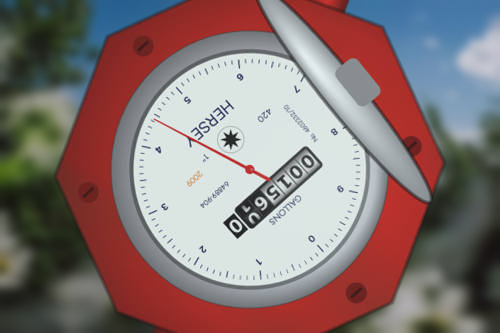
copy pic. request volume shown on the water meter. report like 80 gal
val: 15604.4 gal
